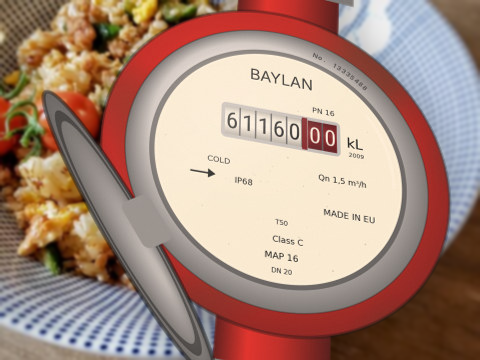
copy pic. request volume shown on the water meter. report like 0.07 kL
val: 61160.00 kL
